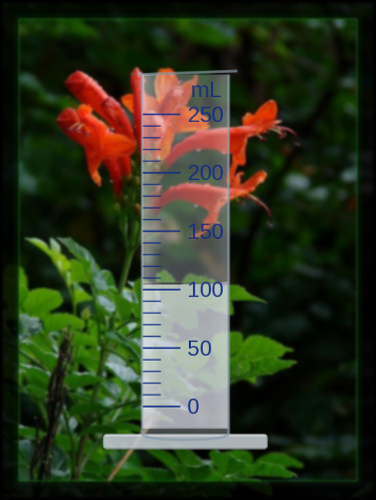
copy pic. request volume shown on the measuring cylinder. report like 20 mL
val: 105 mL
